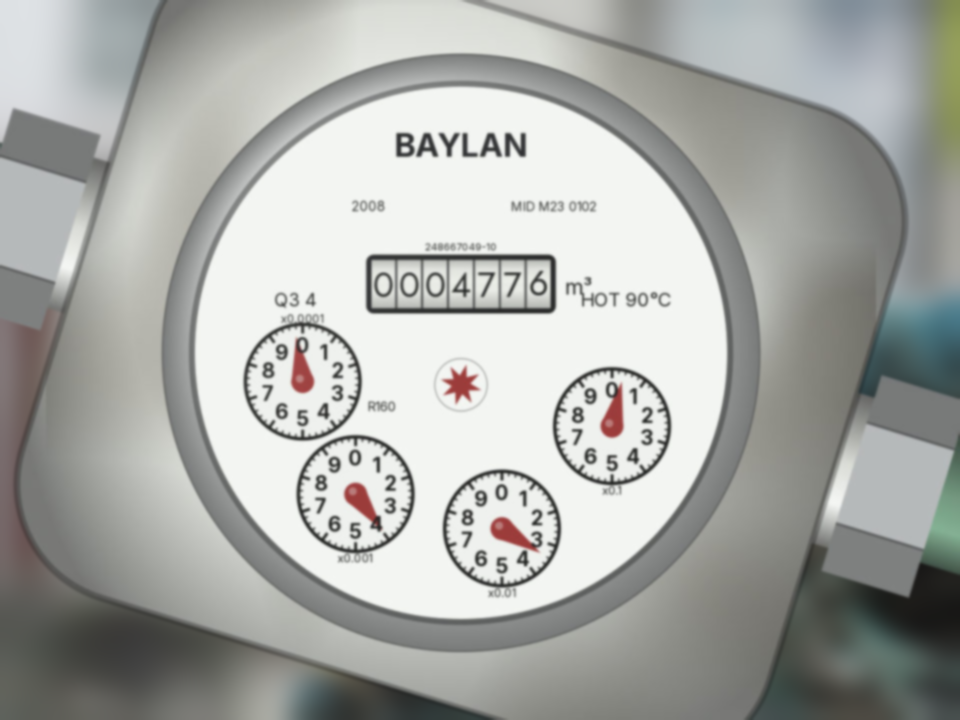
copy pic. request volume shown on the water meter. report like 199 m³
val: 4776.0339 m³
